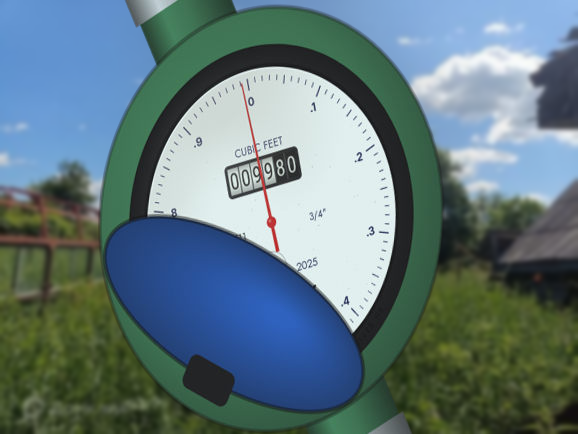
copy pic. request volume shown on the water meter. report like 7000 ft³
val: 9979.99 ft³
